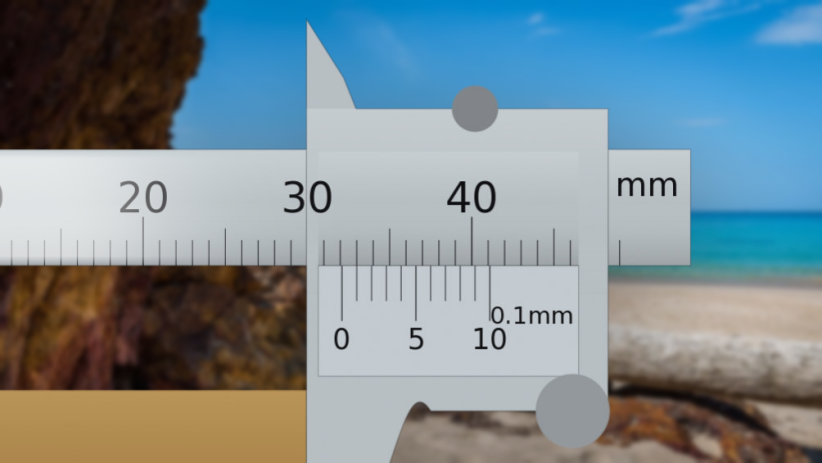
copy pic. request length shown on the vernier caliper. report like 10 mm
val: 32.1 mm
